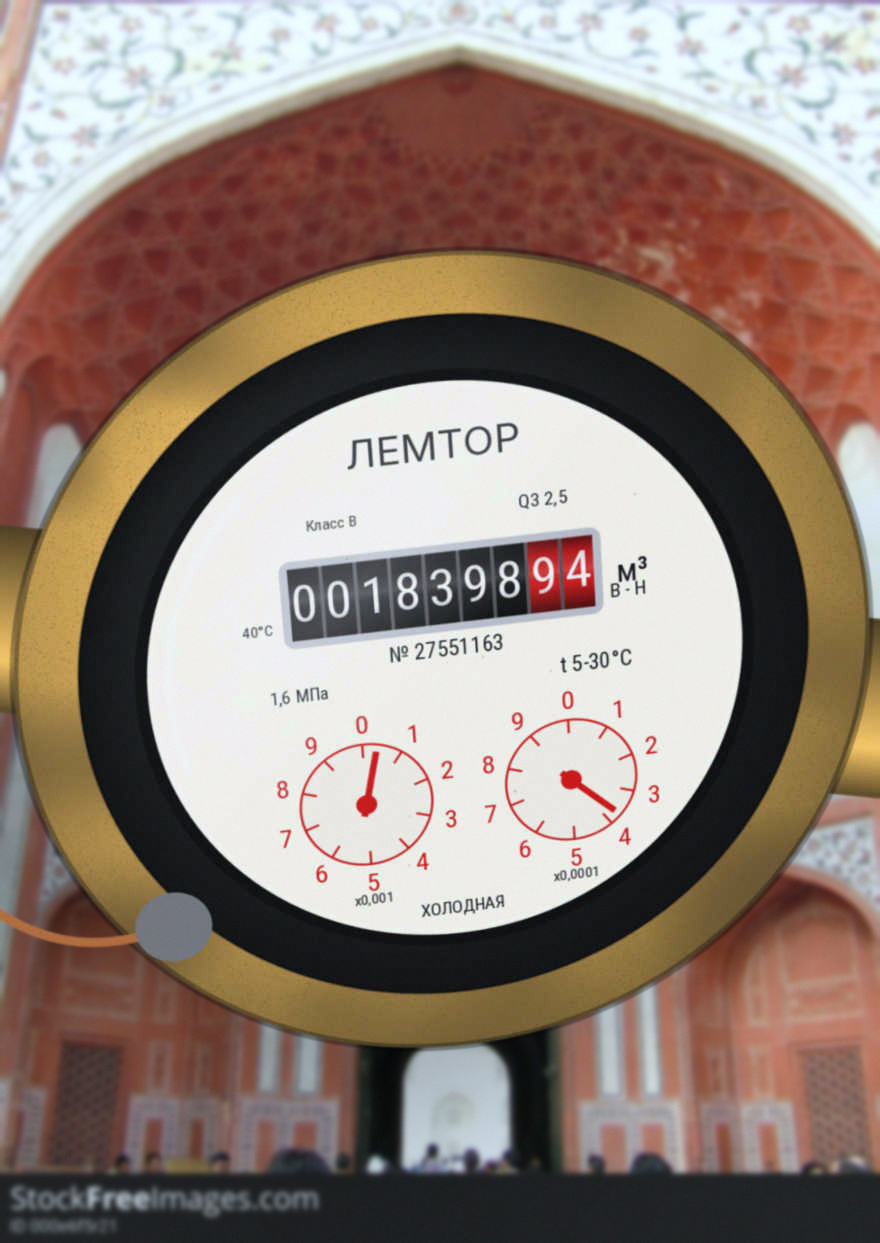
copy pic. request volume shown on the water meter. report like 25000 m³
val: 18398.9403 m³
